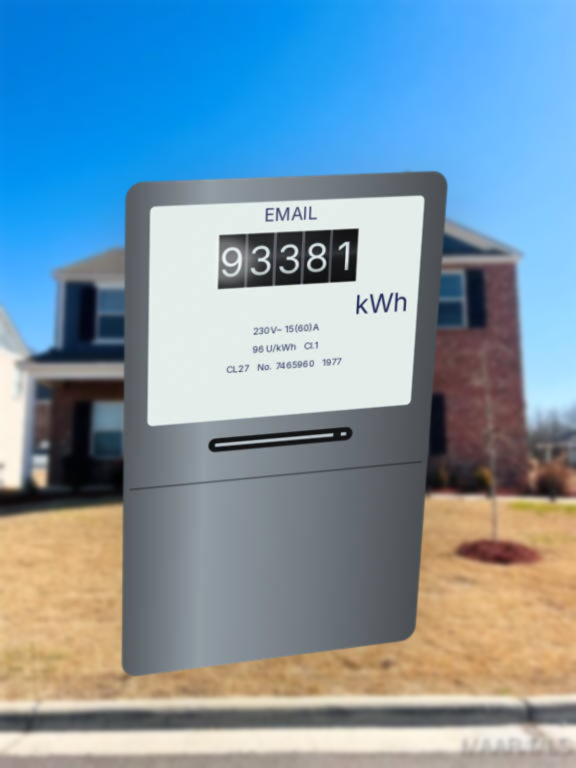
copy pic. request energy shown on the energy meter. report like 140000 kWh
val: 93381 kWh
